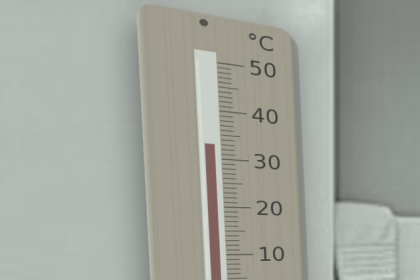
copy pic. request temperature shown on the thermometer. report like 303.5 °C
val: 33 °C
